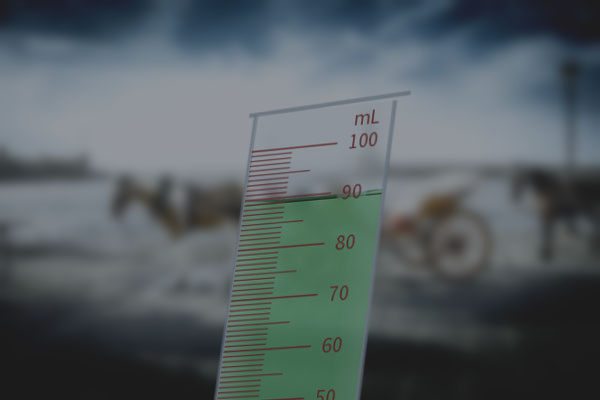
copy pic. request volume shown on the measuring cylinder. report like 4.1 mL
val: 89 mL
